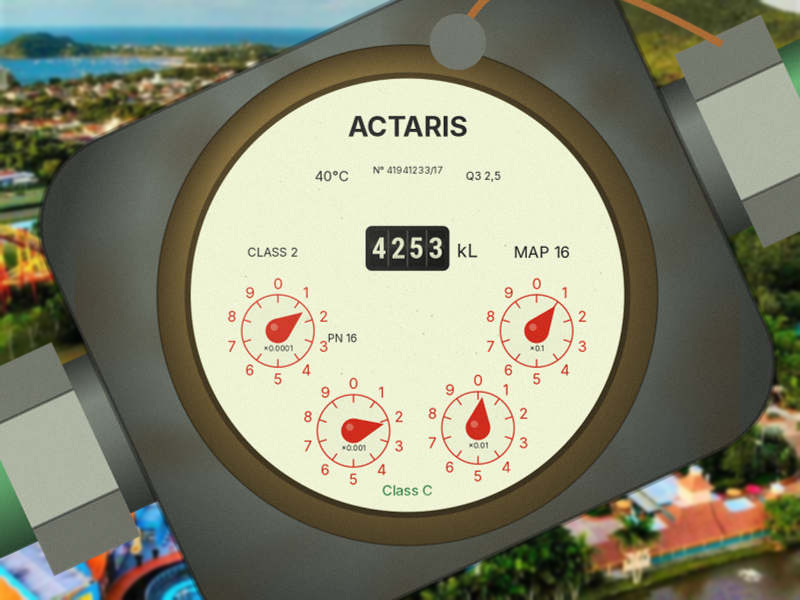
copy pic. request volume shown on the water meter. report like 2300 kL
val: 4253.1021 kL
